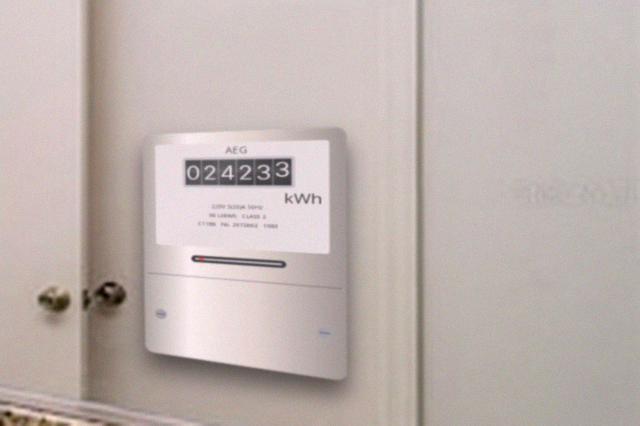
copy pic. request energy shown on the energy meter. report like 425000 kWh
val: 24233 kWh
